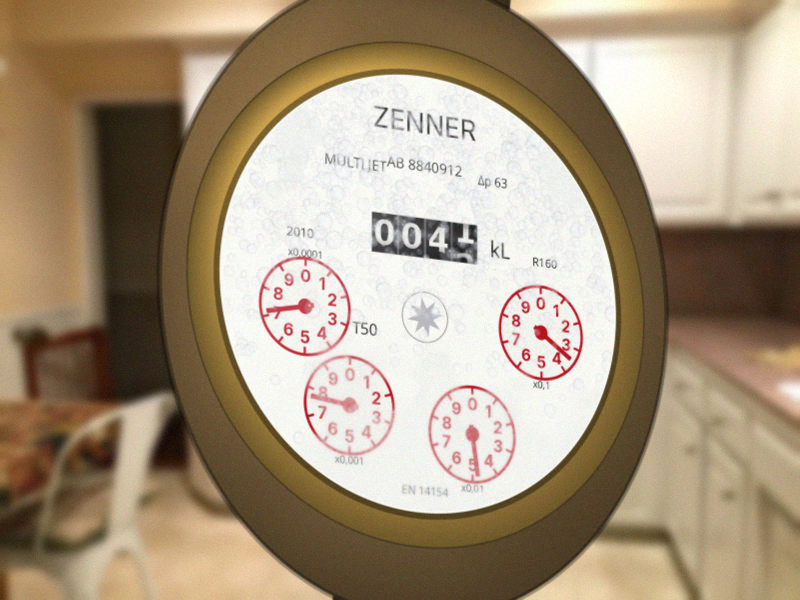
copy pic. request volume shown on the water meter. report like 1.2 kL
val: 41.3477 kL
